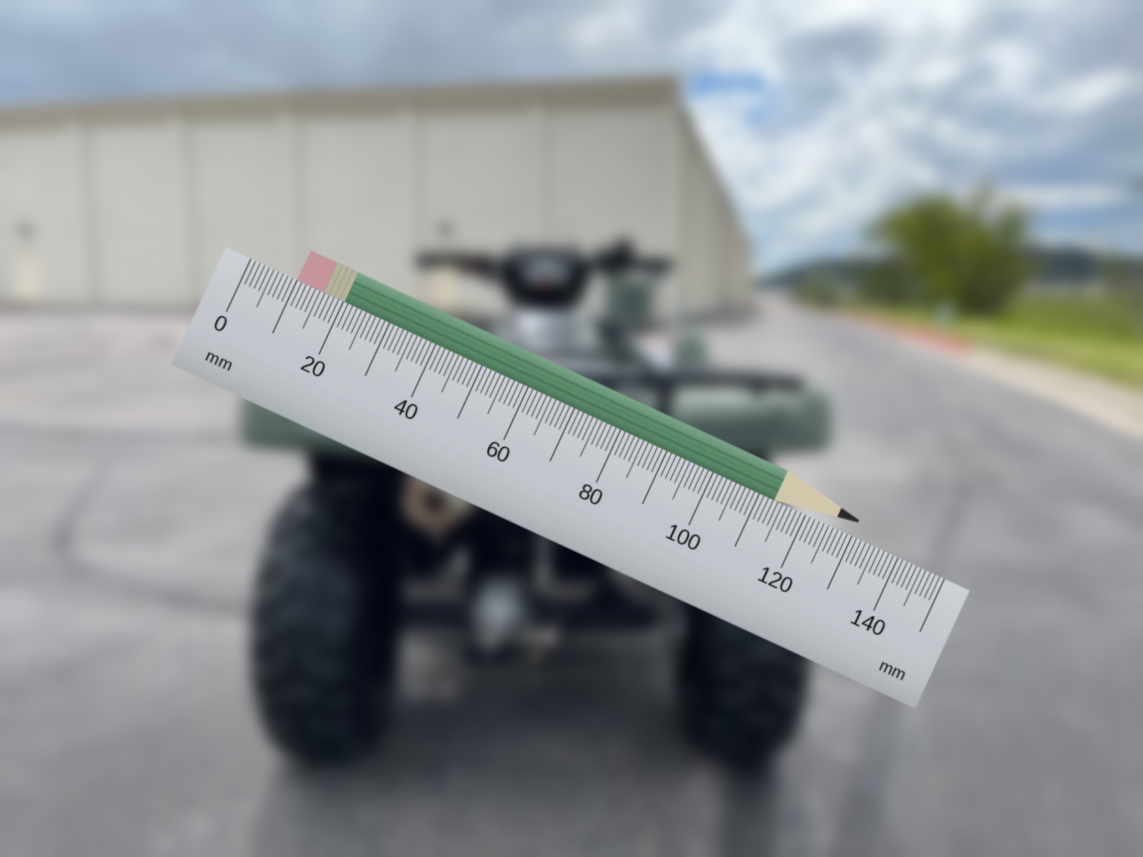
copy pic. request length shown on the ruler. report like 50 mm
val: 120 mm
